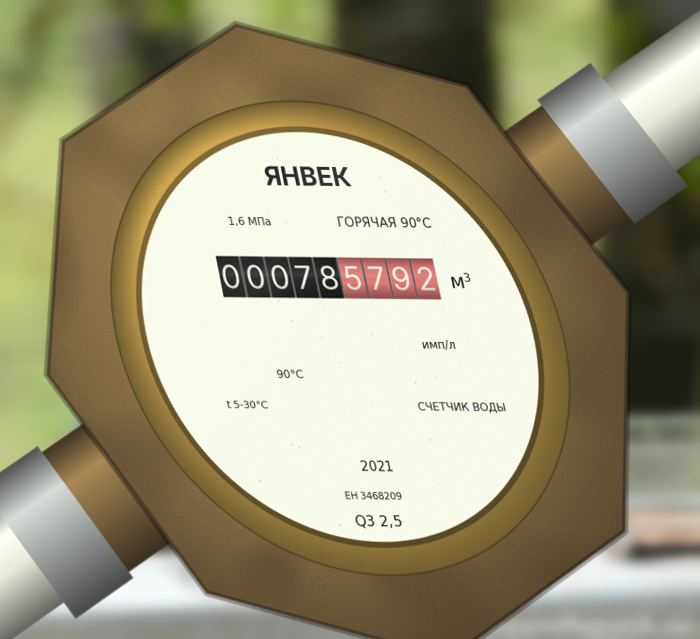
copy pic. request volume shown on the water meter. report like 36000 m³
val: 78.5792 m³
